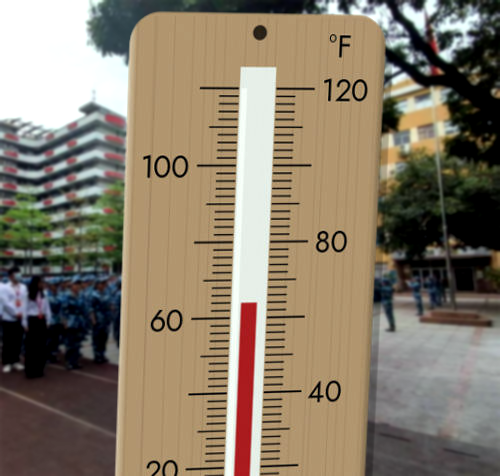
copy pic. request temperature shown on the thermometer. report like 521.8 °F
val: 64 °F
